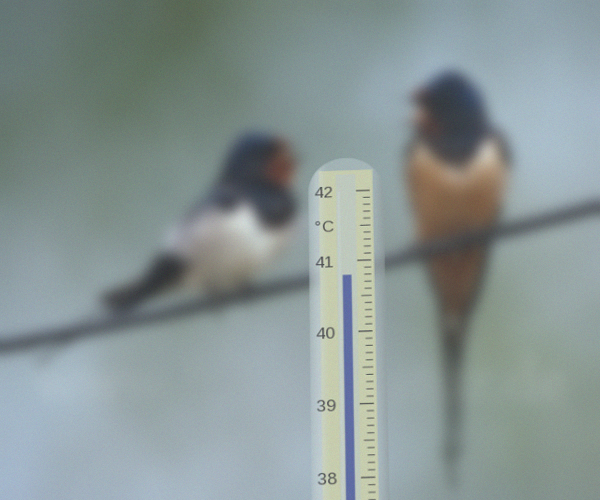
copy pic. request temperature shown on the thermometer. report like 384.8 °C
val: 40.8 °C
